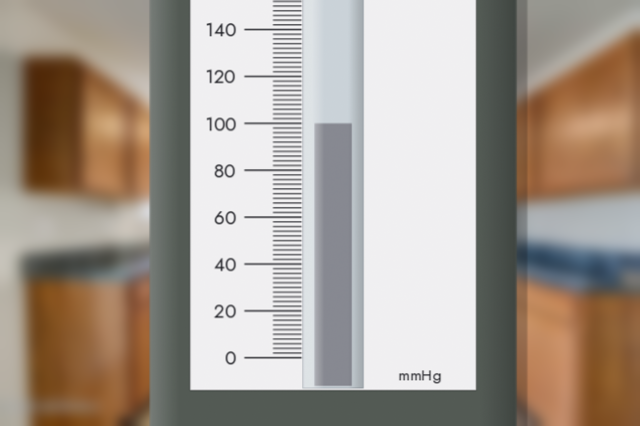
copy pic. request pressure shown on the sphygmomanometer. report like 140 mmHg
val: 100 mmHg
